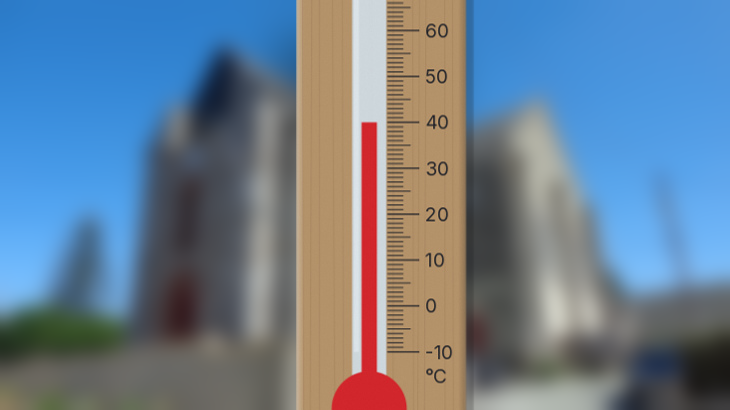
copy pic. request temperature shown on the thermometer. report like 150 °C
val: 40 °C
